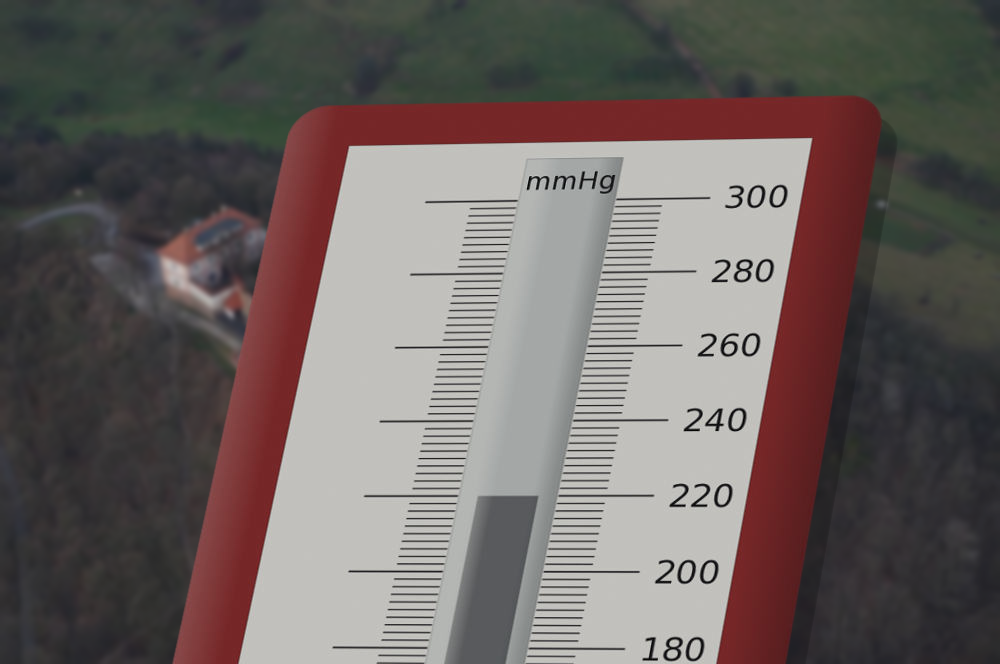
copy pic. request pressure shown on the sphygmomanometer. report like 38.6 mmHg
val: 220 mmHg
